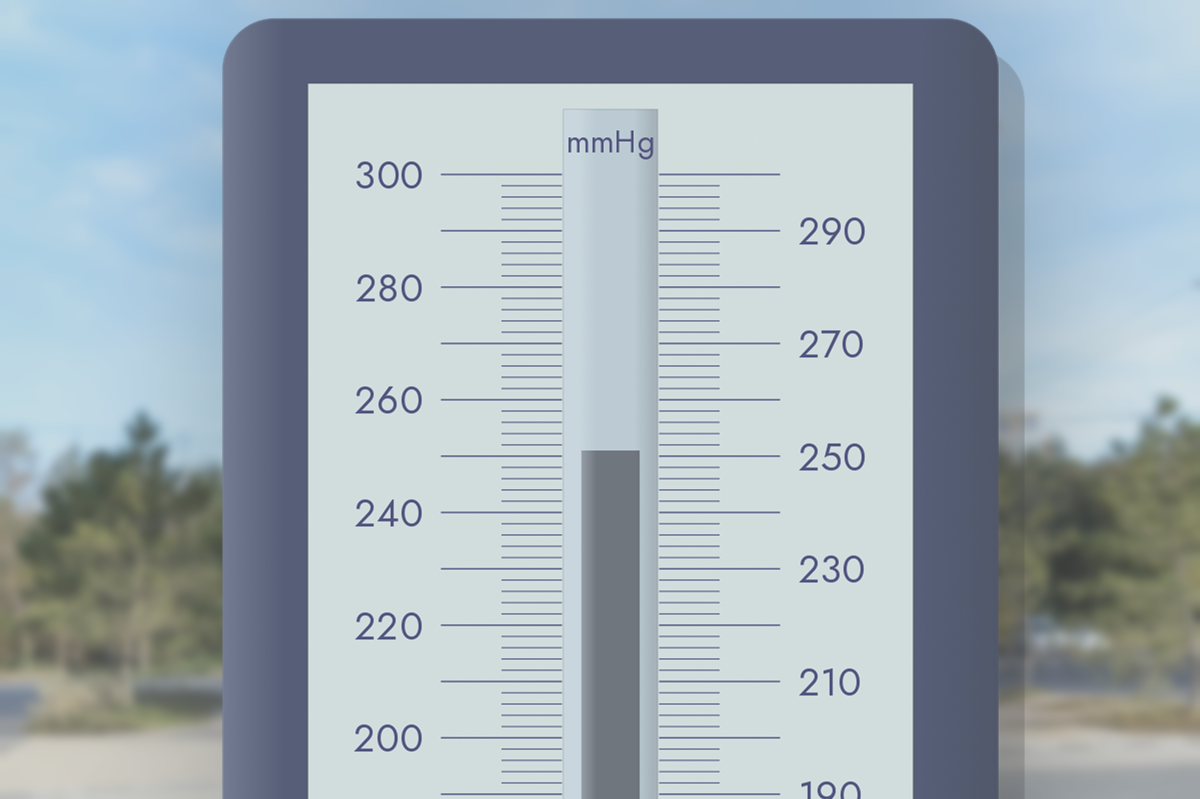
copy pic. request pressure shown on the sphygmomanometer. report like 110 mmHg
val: 251 mmHg
